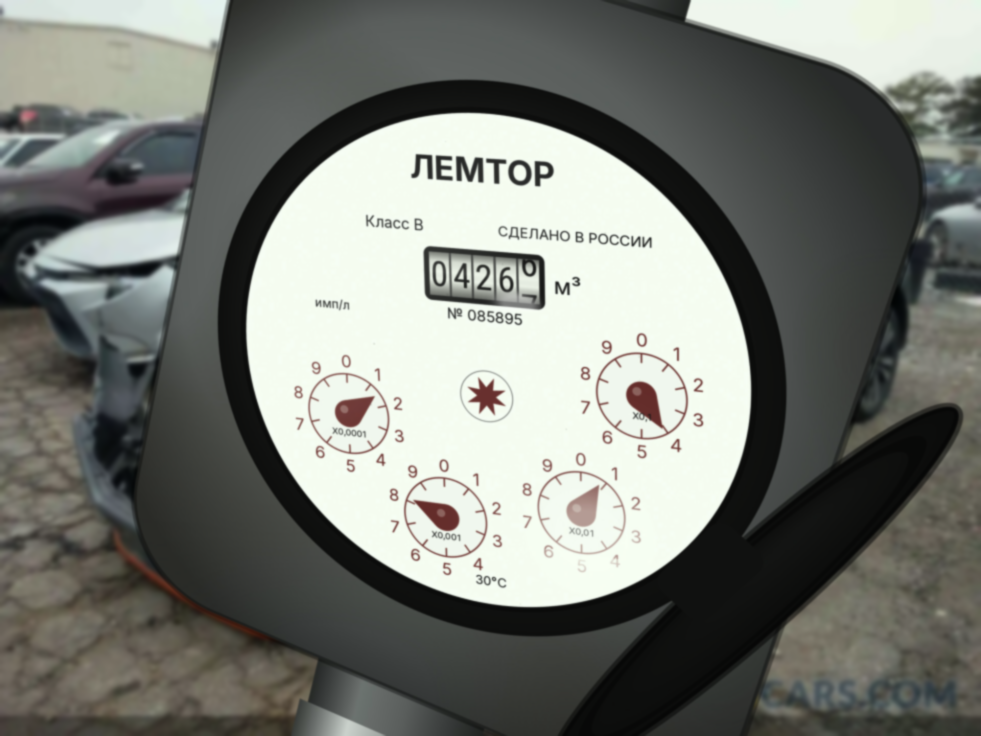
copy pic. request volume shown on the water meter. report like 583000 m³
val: 4266.4081 m³
